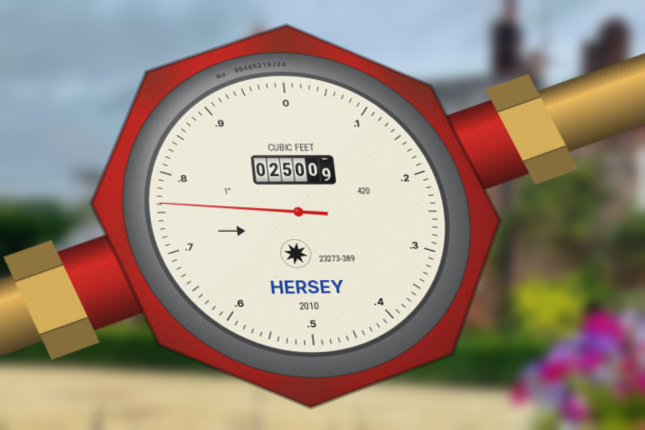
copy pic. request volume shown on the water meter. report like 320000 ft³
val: 25008.76 ft³
